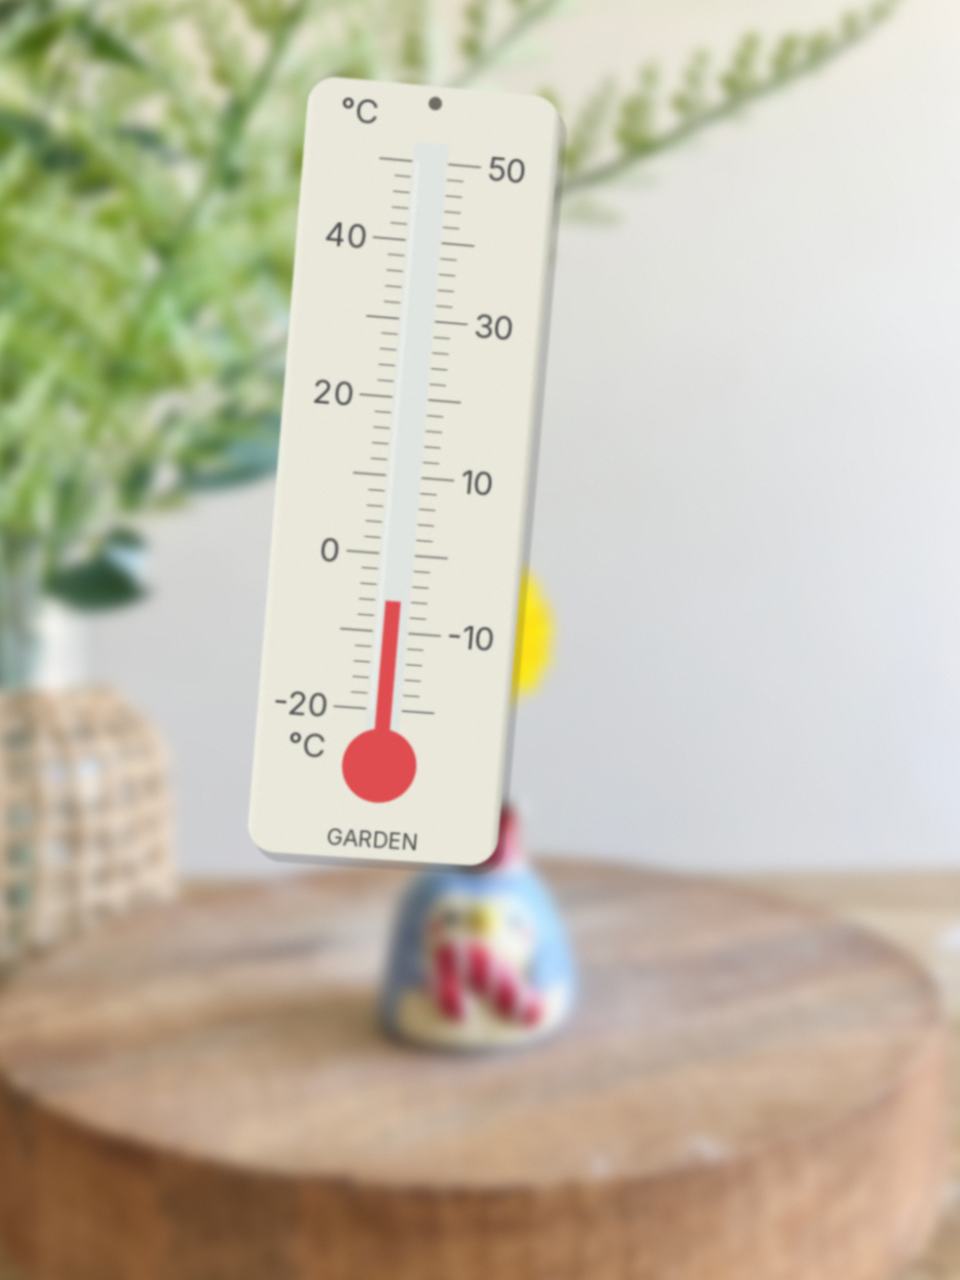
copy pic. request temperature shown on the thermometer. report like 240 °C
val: -6 °C
